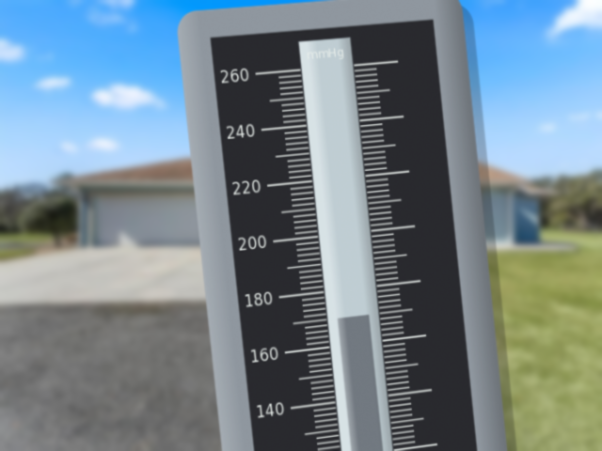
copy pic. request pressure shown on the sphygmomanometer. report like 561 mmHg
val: 170 mmHg
